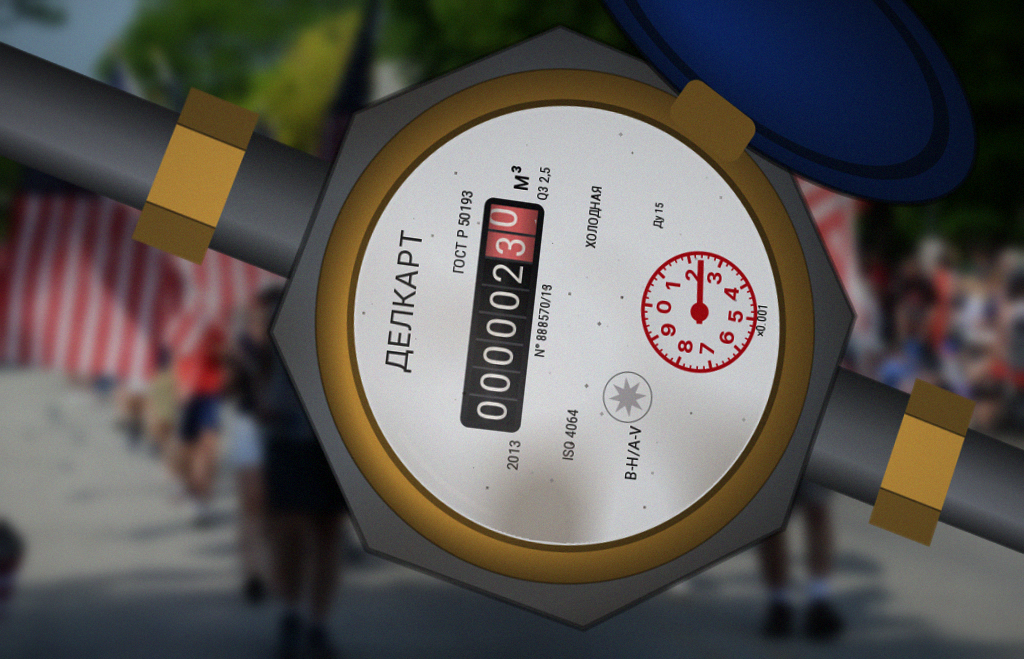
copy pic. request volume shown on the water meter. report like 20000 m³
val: 2.302 m³
